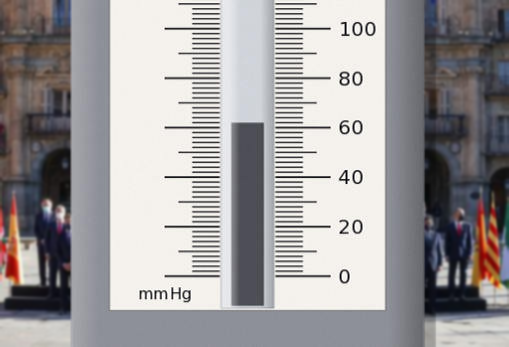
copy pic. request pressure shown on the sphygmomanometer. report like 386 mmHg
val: 62 mmHg
